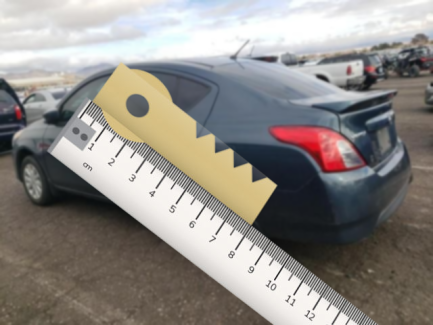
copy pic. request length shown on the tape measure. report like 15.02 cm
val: 8 cm
